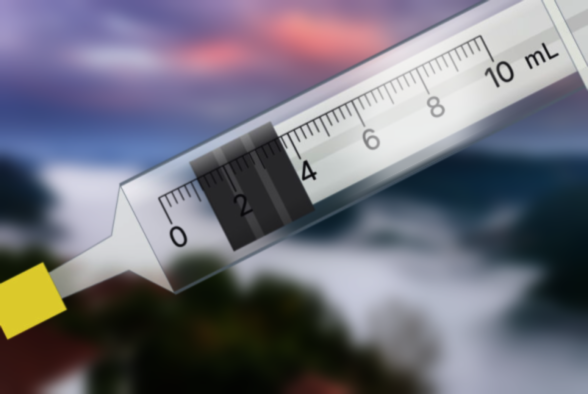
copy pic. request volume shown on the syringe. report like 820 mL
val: 1.2 mL
